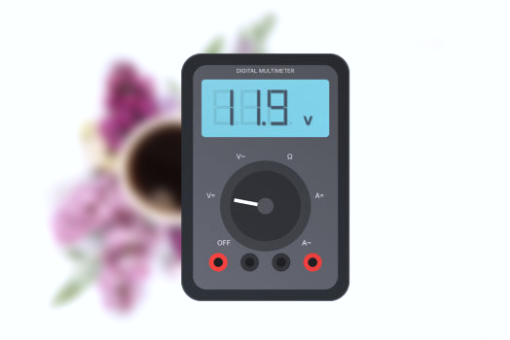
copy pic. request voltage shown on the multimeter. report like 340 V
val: 11.9 V
